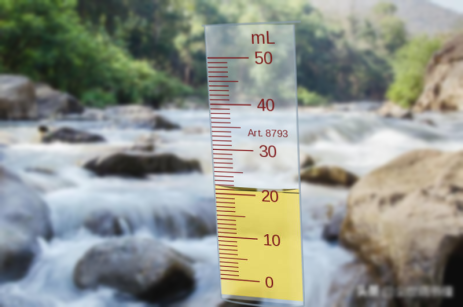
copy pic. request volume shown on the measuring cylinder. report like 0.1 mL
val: 21 mL
